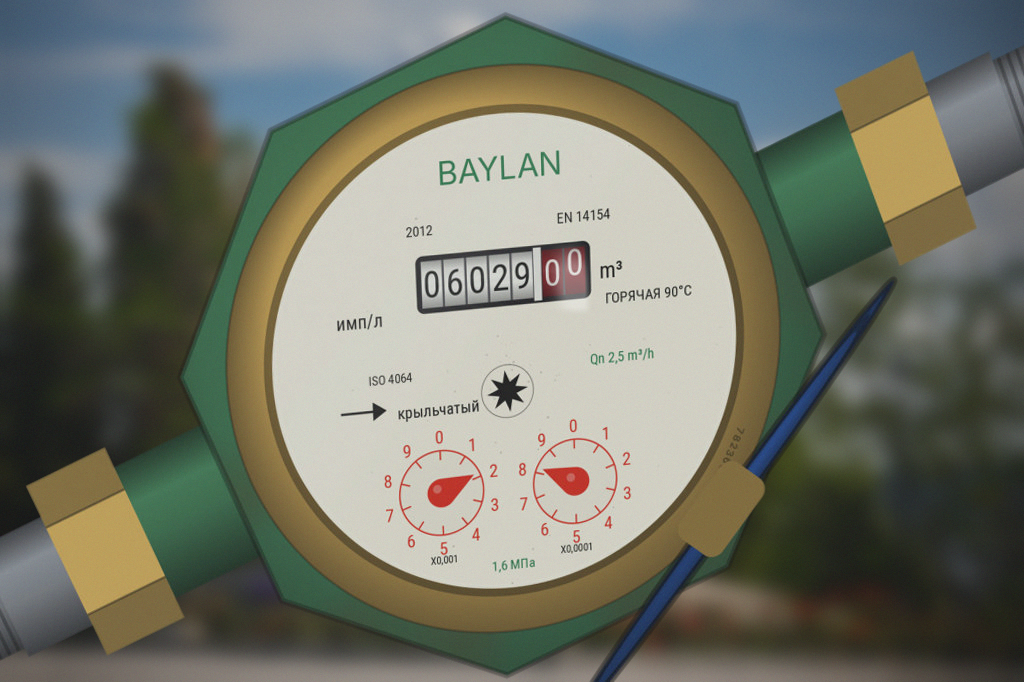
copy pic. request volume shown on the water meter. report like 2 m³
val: 6029.0018 m³
